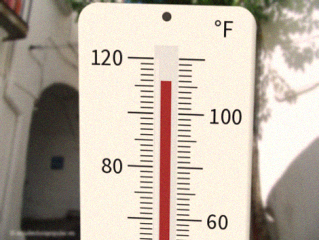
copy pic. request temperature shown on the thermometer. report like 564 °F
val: 112 °F
